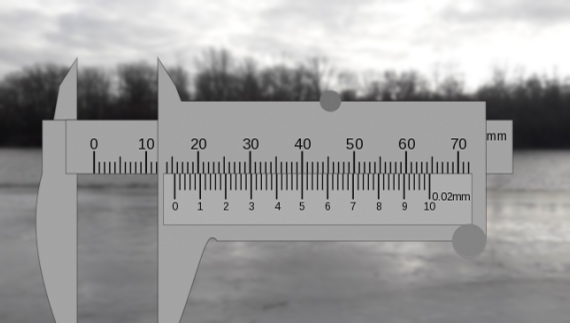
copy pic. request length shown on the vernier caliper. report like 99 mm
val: 15.5 mm
